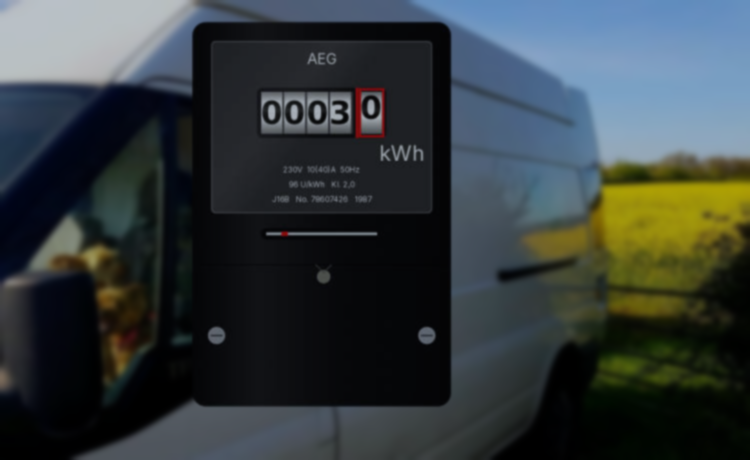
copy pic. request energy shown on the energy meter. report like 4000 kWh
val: 3.0 kWh
